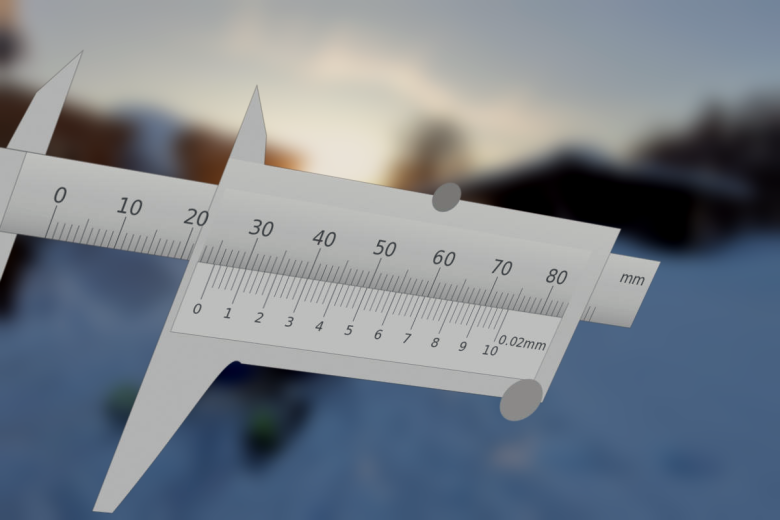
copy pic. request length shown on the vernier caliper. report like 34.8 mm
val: 25.2 mm
